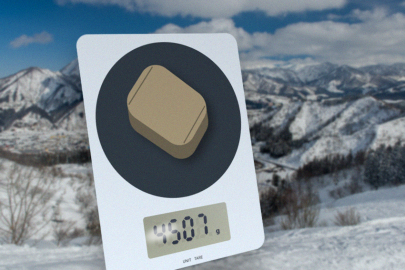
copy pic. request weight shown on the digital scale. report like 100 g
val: 4507 g
